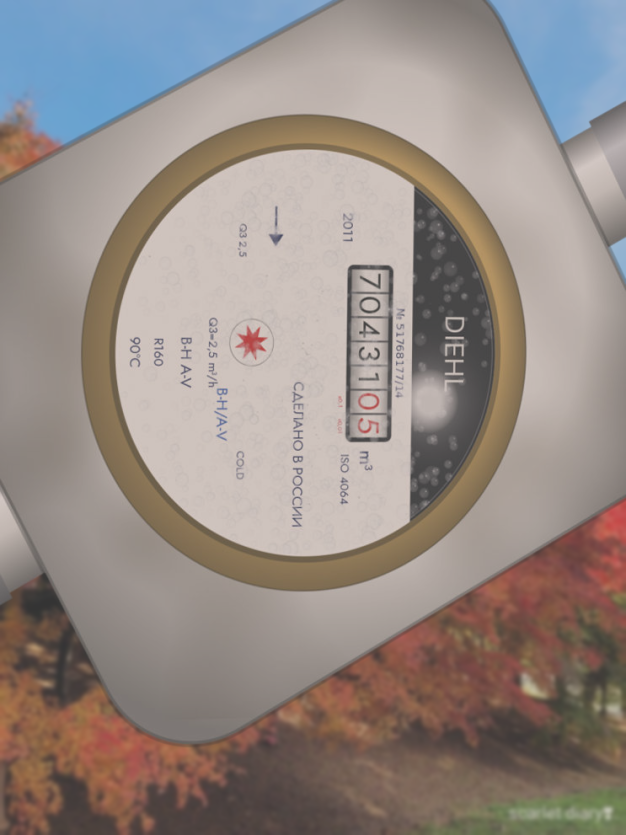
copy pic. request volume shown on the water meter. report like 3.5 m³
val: 70431.05 m³
